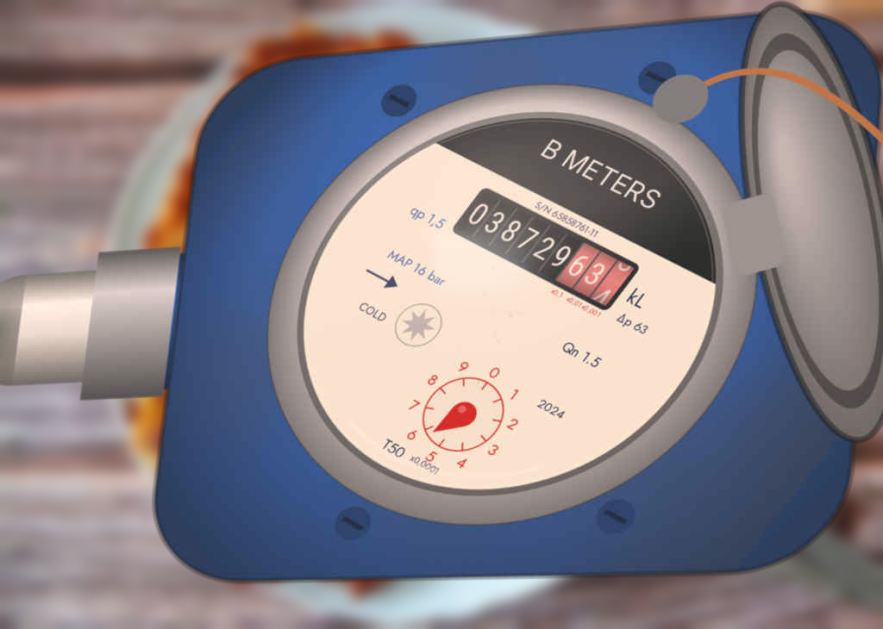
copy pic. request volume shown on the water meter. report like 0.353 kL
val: 38729.6335 kL
